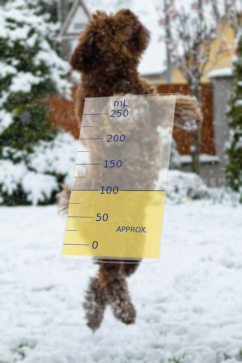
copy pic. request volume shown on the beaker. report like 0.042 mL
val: 100 mL
